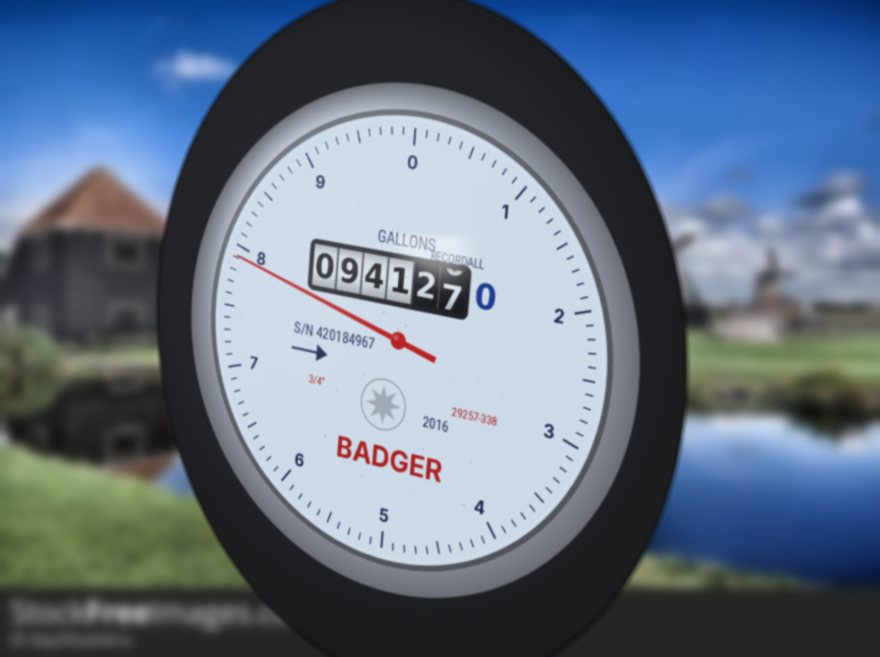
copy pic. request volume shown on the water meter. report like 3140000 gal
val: 941267.9 gal
